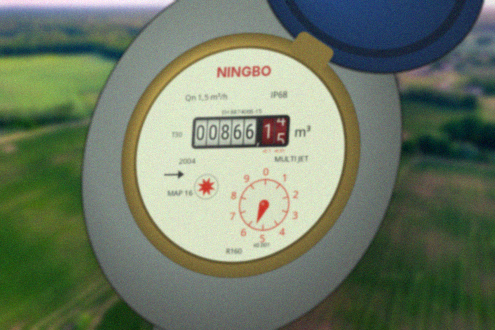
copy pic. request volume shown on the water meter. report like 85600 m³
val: 866.145 m³
